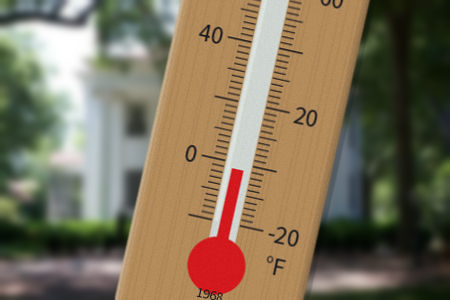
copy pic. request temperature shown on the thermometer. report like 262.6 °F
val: -2 °F
